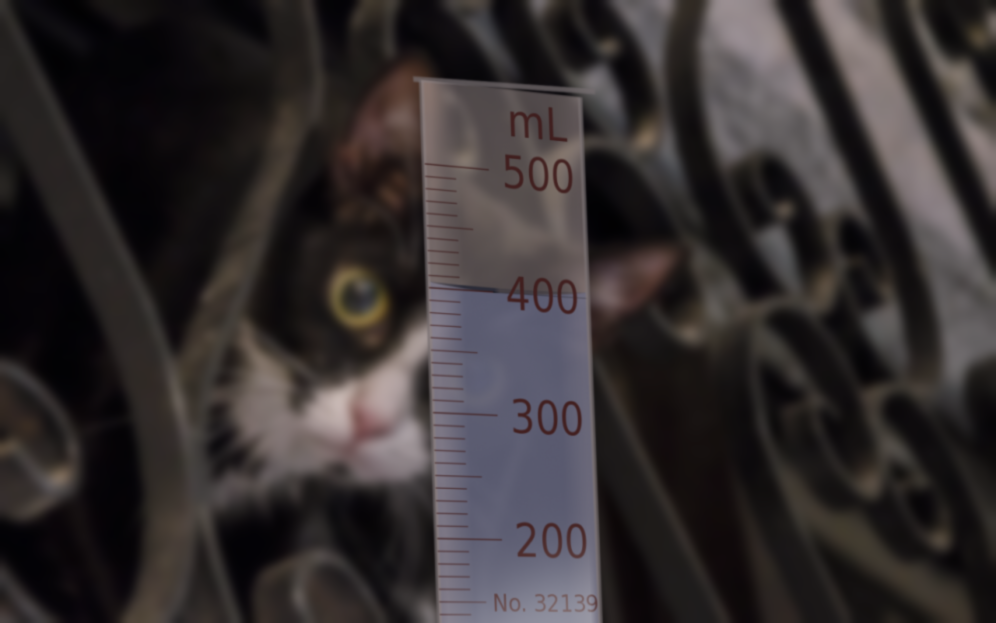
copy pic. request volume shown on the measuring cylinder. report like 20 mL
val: 400 mL
